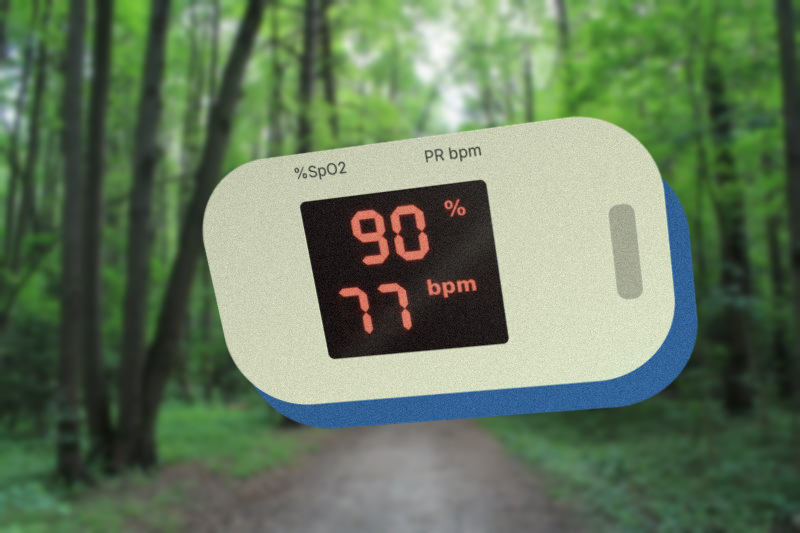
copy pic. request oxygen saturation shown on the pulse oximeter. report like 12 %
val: 90 %
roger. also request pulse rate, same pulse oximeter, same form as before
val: 77 bpm
